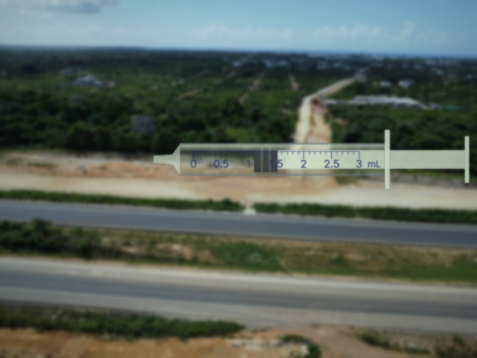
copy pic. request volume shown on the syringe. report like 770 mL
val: 1.1 mL
